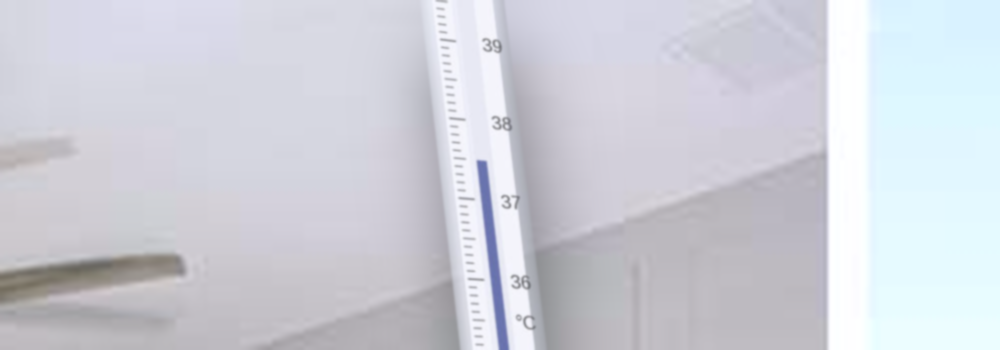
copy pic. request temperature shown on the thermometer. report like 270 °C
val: 37.5 °C
